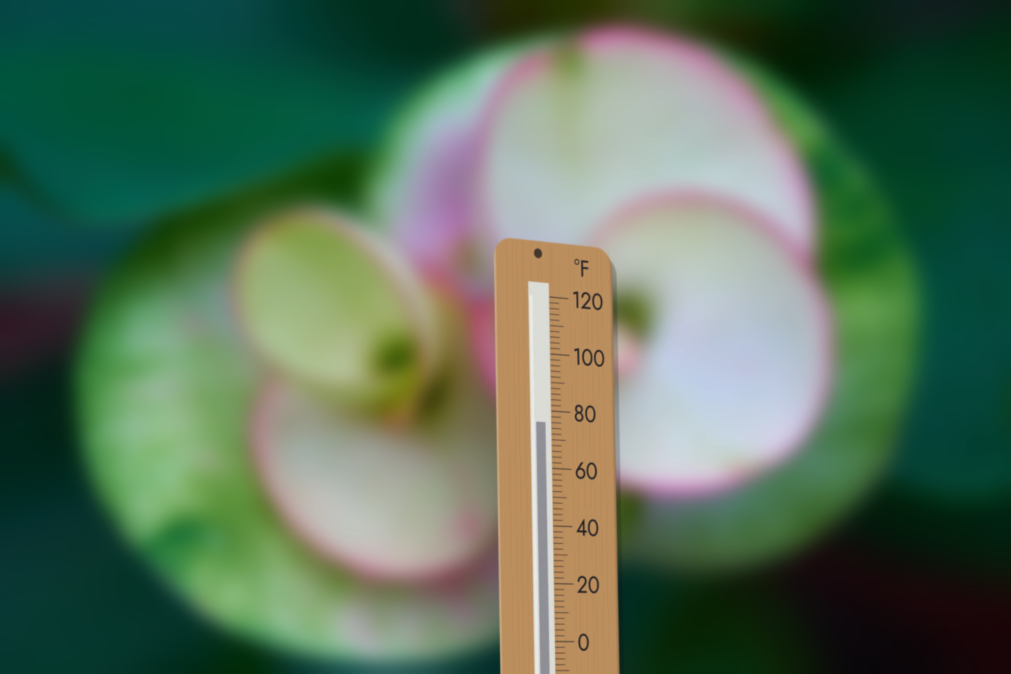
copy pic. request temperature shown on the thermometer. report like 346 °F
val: 76 °F
